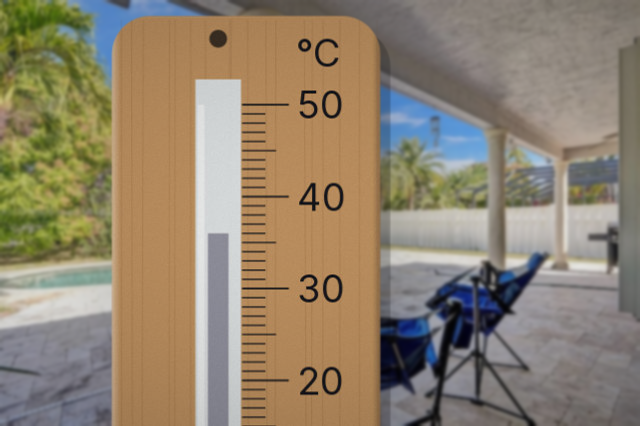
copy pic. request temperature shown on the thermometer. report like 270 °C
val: 36 °C
